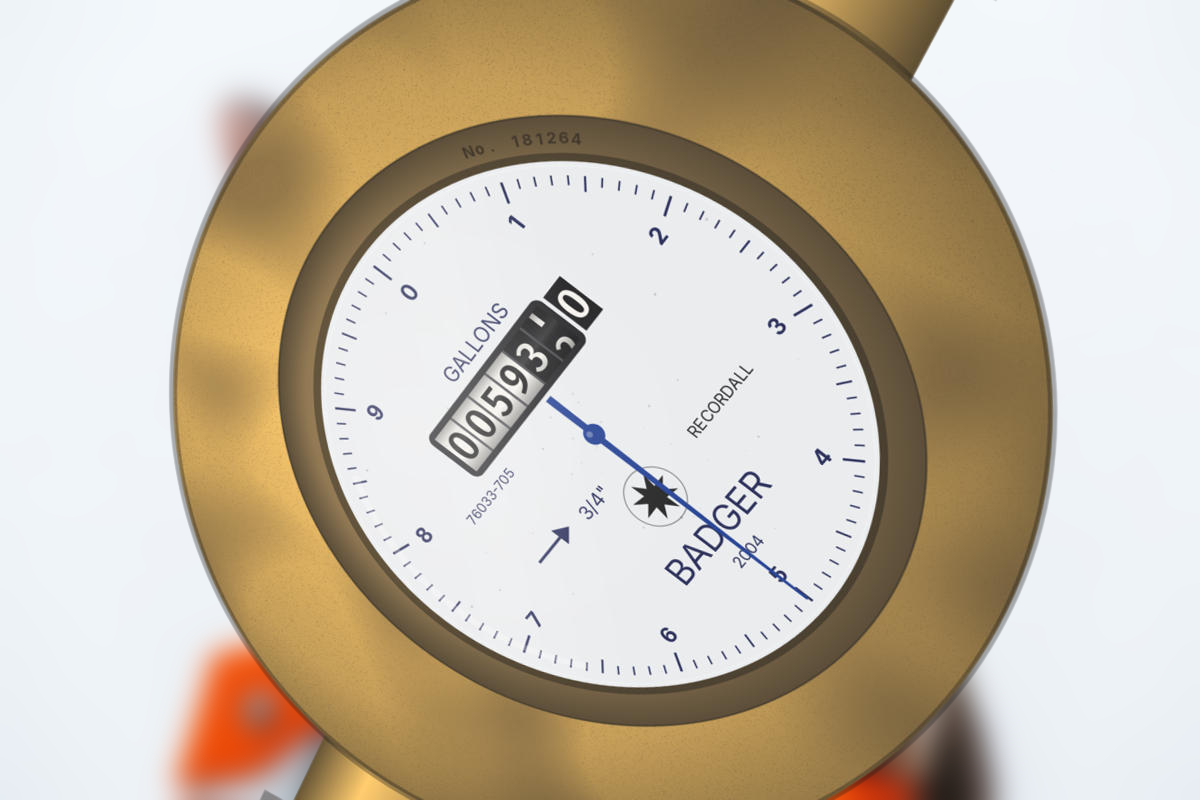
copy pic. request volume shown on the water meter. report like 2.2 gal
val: 59315.0 gal
